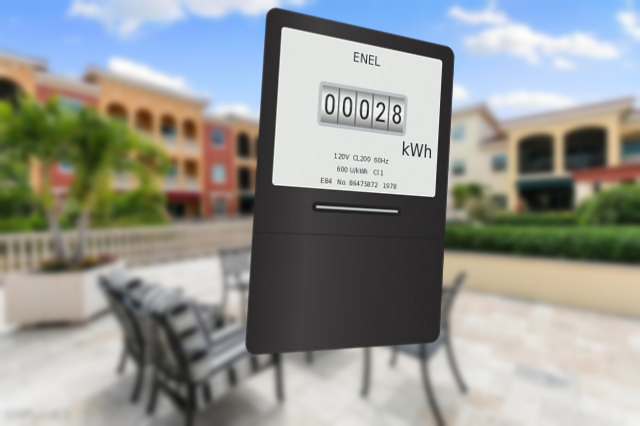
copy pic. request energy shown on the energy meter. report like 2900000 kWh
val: 28 kWh
